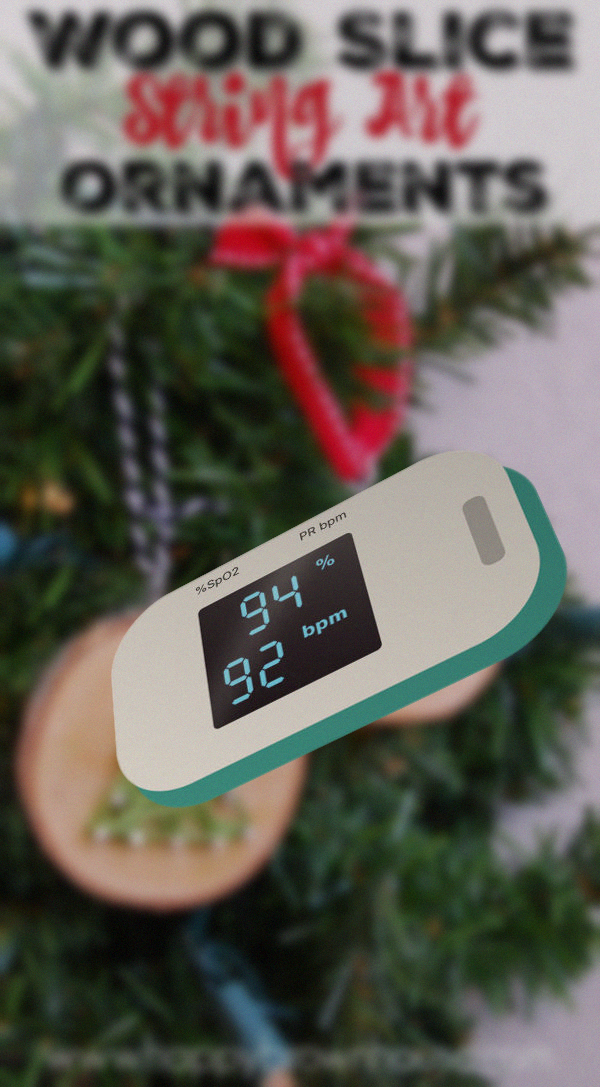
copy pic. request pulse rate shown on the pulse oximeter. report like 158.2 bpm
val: 92 bpm
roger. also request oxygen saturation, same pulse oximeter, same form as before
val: 94 %
